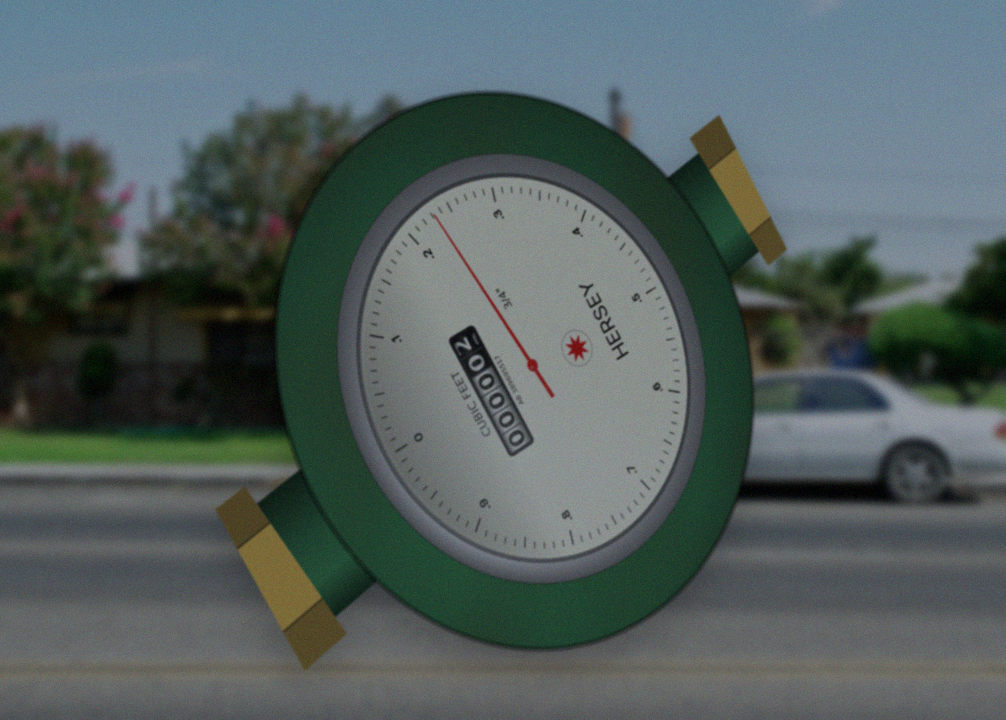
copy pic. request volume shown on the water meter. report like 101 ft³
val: 2.23 ft³
